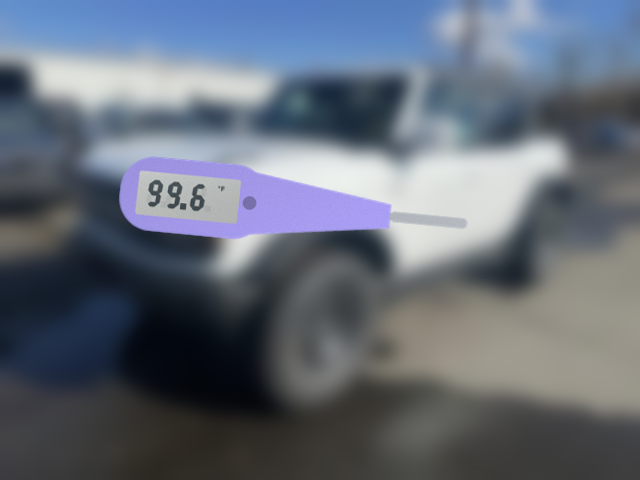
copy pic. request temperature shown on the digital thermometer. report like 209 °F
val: 99.6 °F
